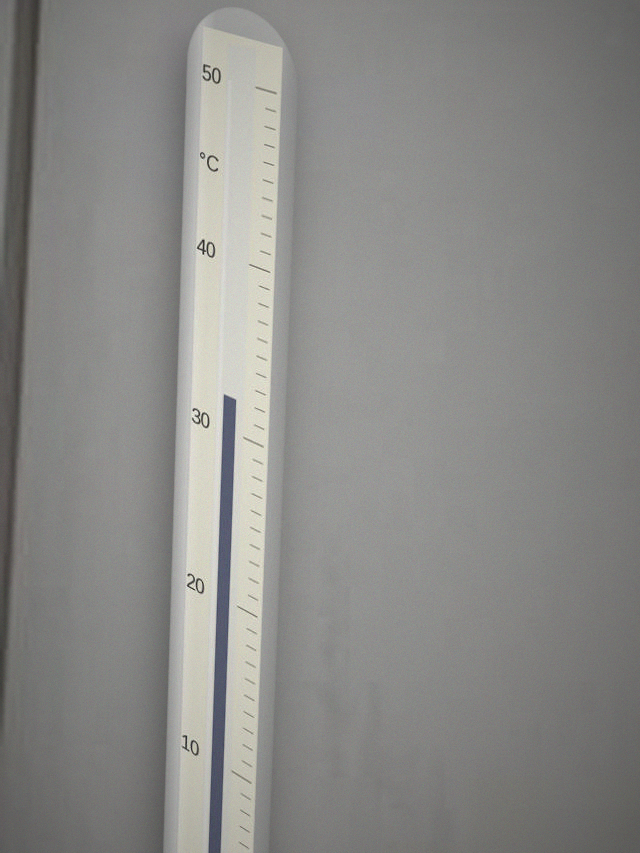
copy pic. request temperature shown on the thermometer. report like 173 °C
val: 32 °C
